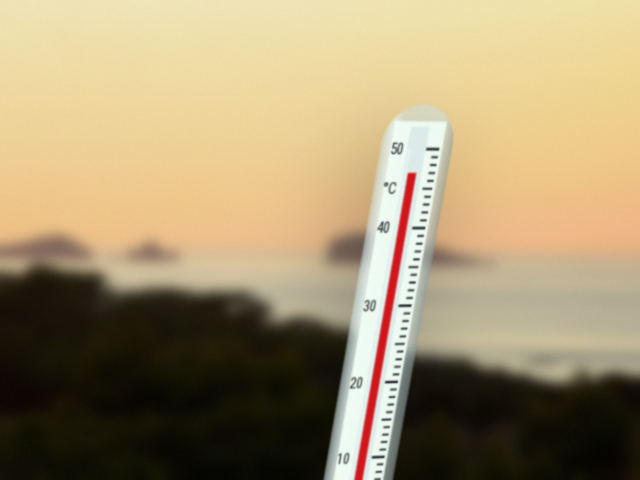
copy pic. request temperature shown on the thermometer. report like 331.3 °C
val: 47 °C
